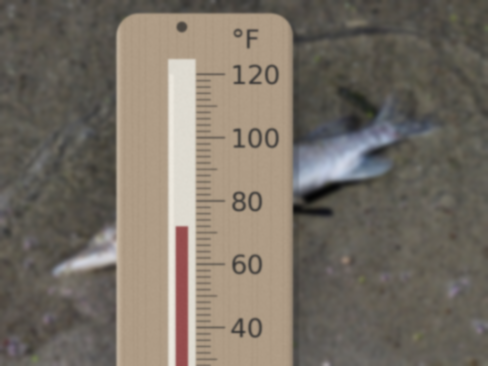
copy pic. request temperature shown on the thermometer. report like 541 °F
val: 72 °F
